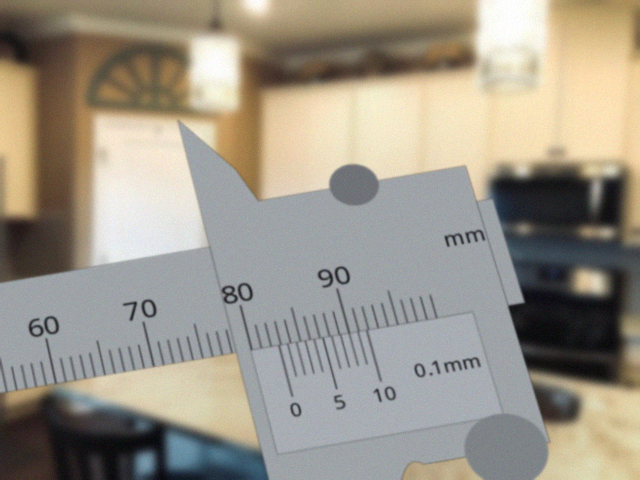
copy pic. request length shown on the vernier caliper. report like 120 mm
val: 82.8 mm
